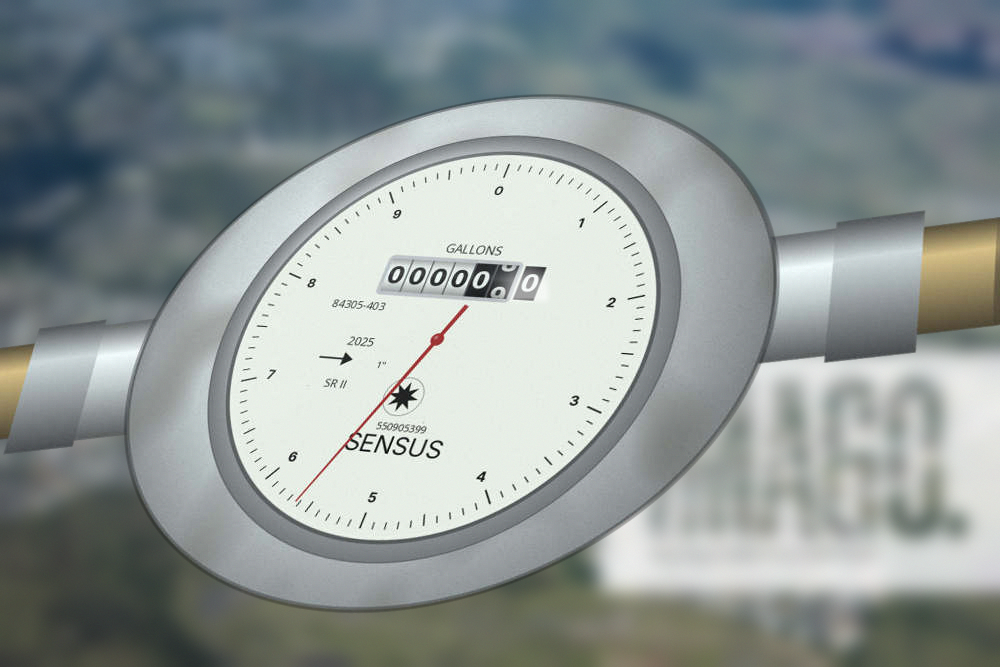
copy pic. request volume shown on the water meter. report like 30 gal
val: 85.6 gal
